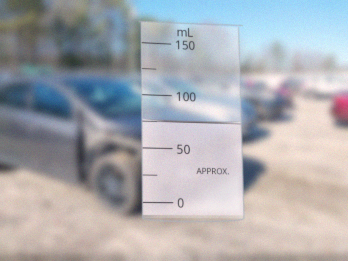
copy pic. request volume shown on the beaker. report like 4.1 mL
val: 75 mL
